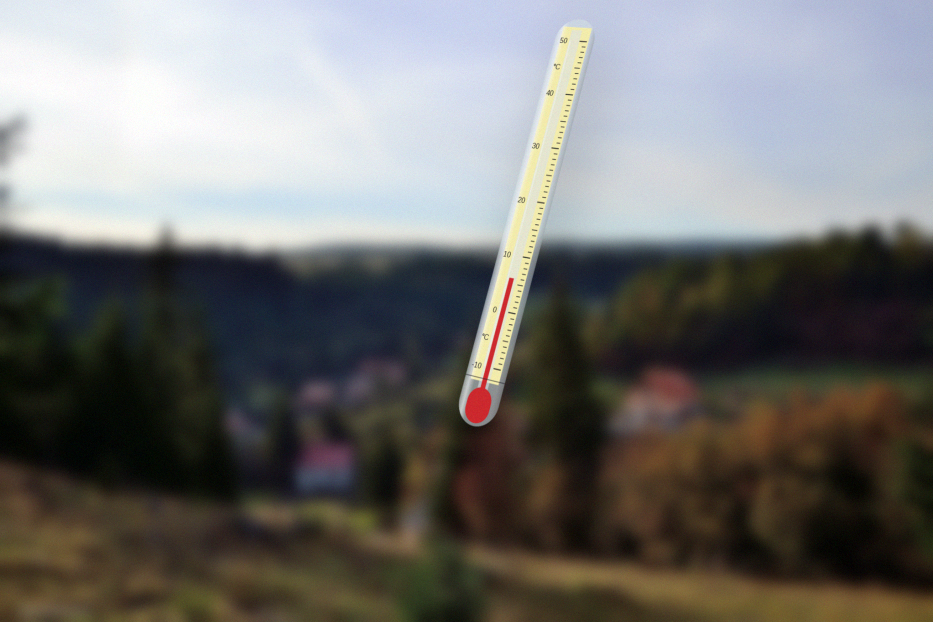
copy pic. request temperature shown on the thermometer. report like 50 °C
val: 6 °C
